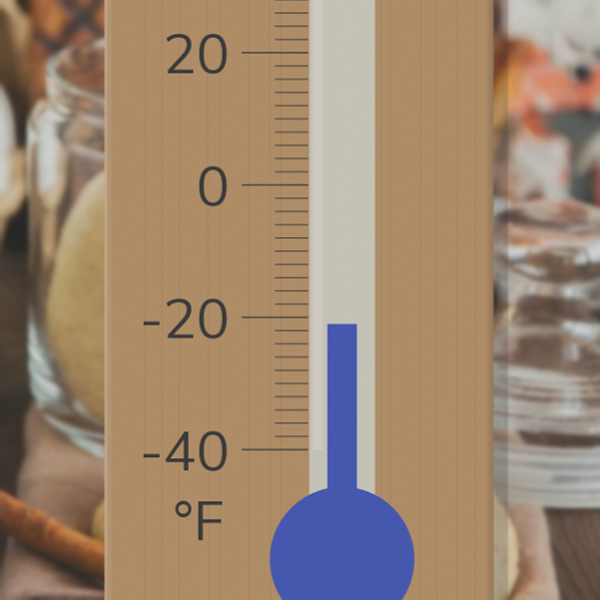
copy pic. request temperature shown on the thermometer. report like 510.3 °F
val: -21 °F
